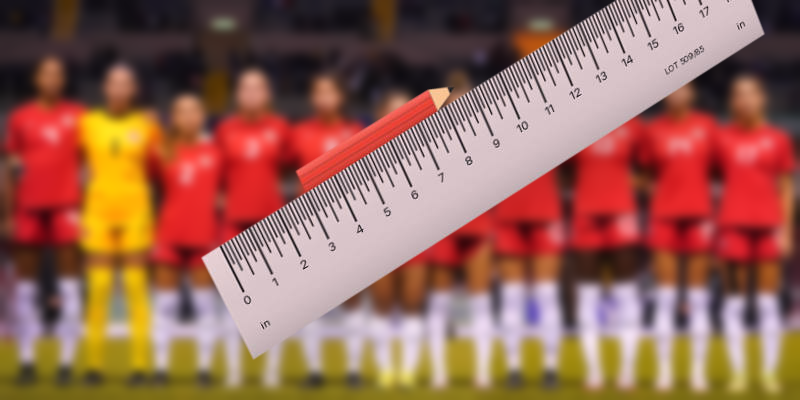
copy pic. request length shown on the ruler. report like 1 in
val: 5.5 in
